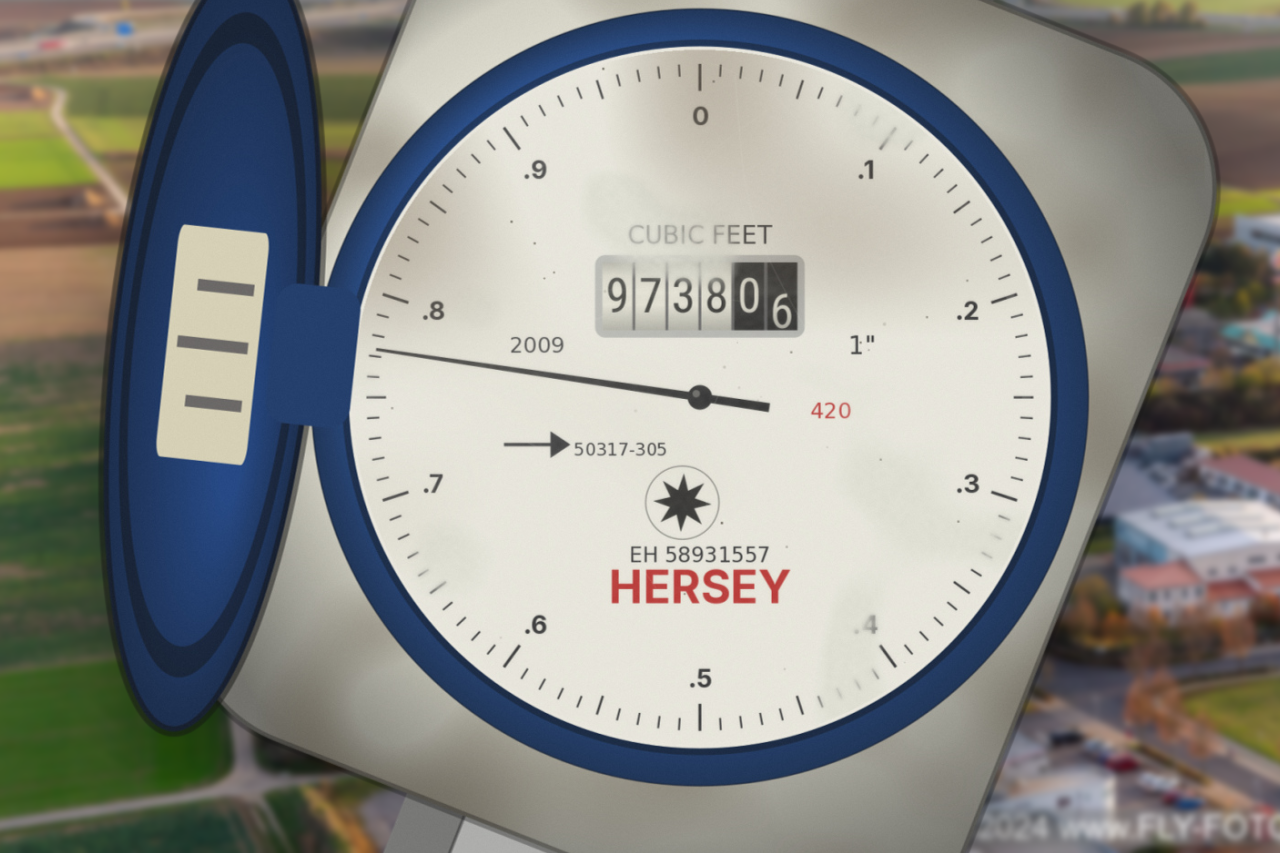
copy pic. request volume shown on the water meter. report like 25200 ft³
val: 973805.77 ft³
